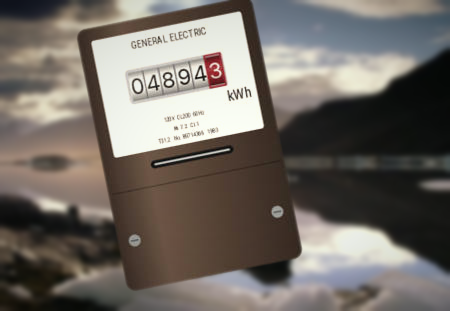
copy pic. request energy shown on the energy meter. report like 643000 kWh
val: 4894.3 kWh
